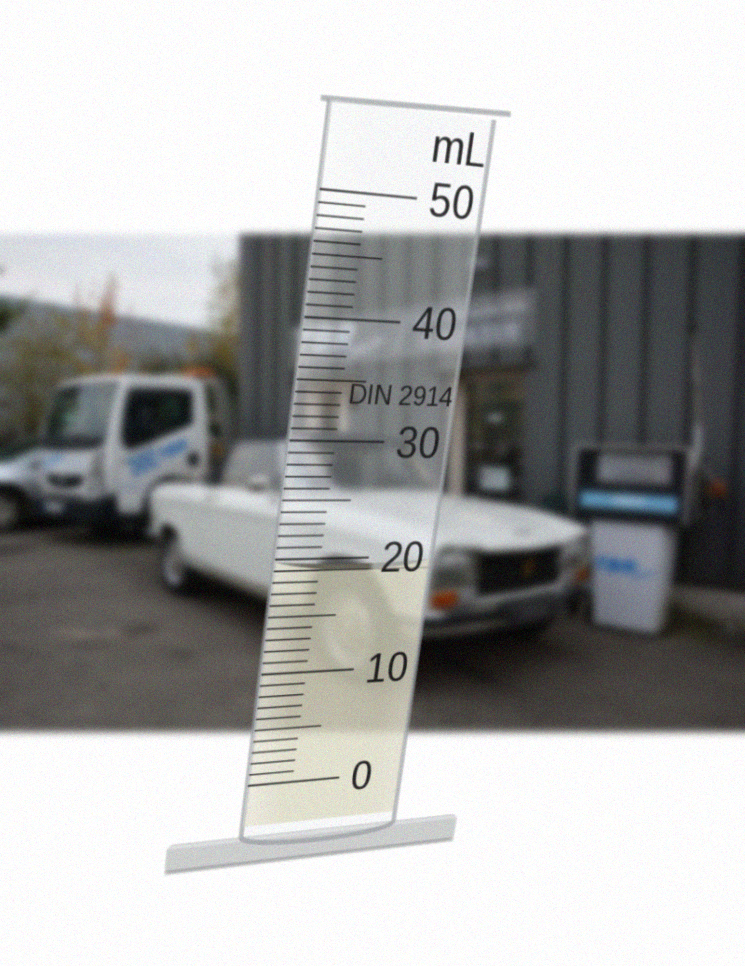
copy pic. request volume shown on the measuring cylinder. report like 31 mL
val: 19 mL
